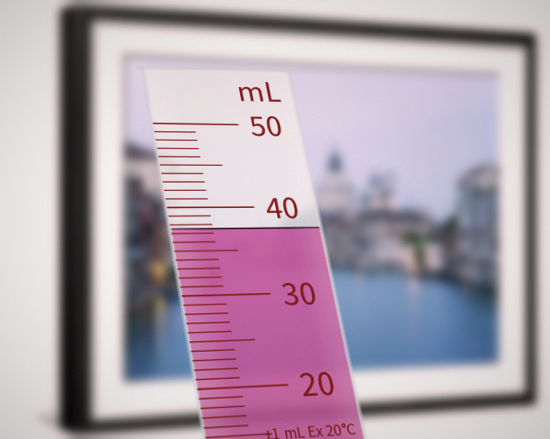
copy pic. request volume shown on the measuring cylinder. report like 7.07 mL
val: 37.5 mL
